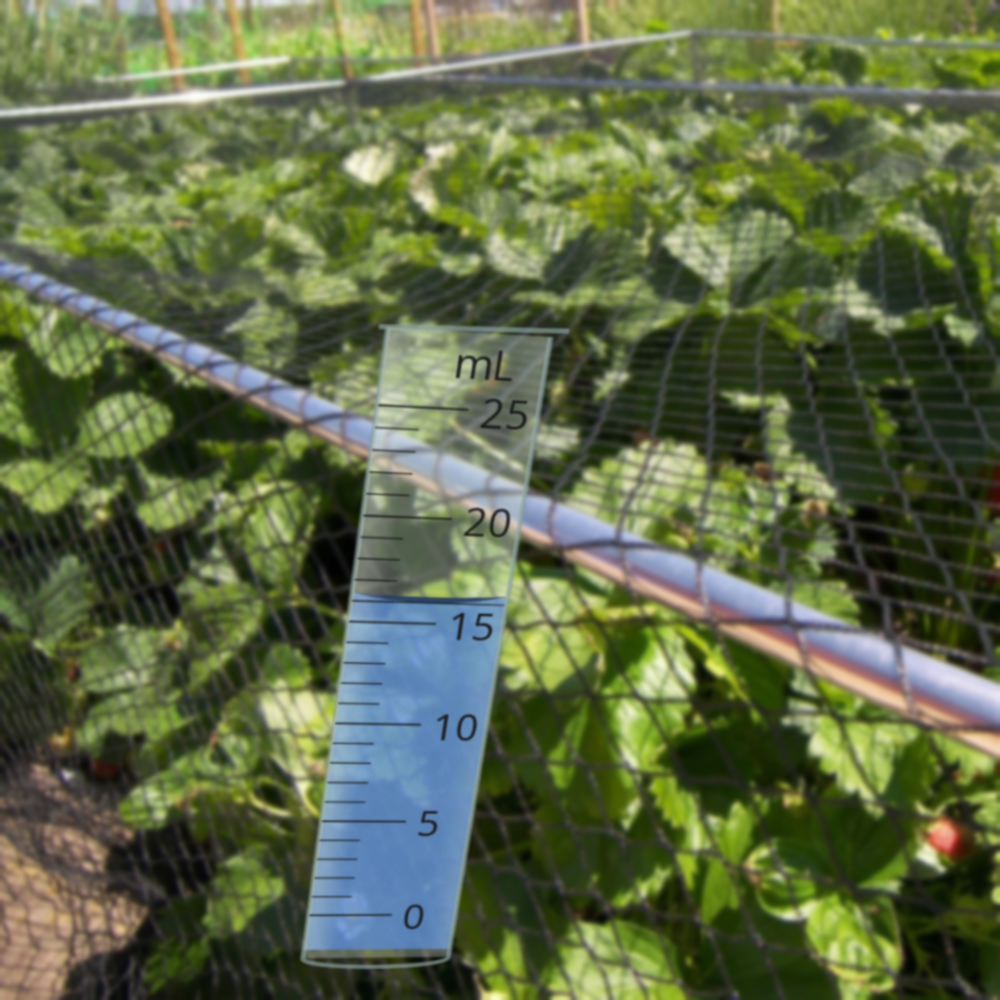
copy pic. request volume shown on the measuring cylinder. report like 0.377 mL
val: 16 mL
